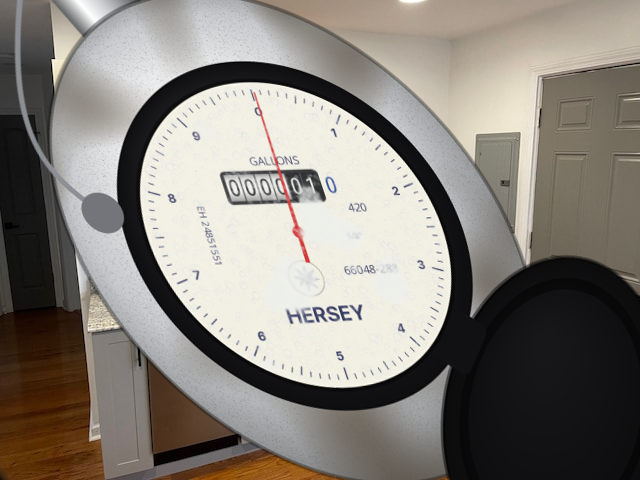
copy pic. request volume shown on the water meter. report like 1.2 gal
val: 10.0 gal
